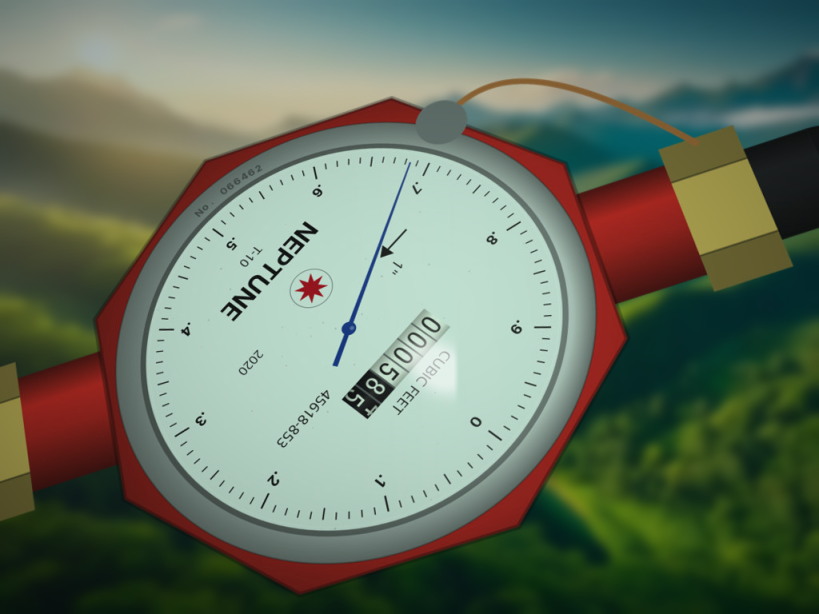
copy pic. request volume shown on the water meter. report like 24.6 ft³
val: 584.68 ft³
